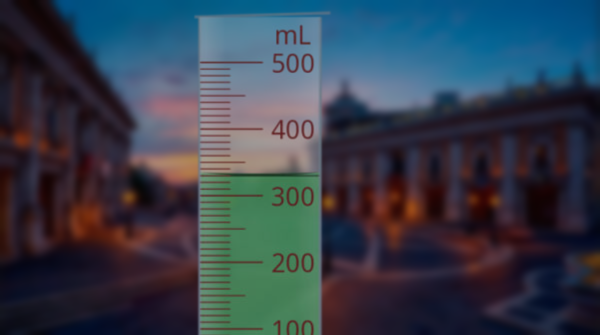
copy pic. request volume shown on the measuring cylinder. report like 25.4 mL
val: 330 mL
